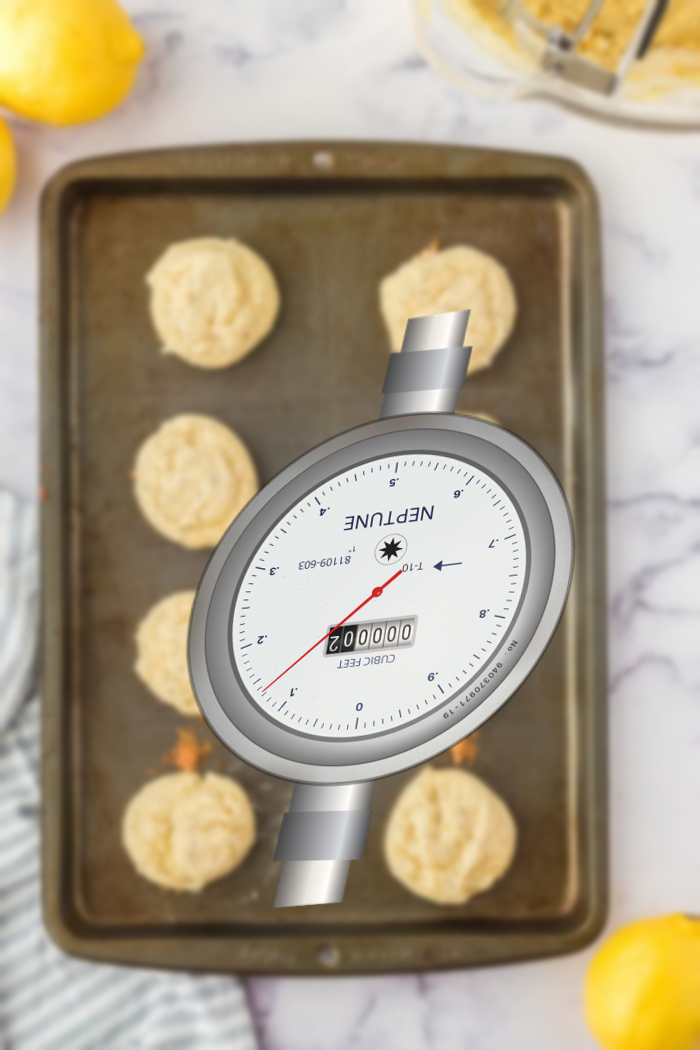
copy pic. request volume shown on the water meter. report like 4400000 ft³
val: 2.13 ft³
